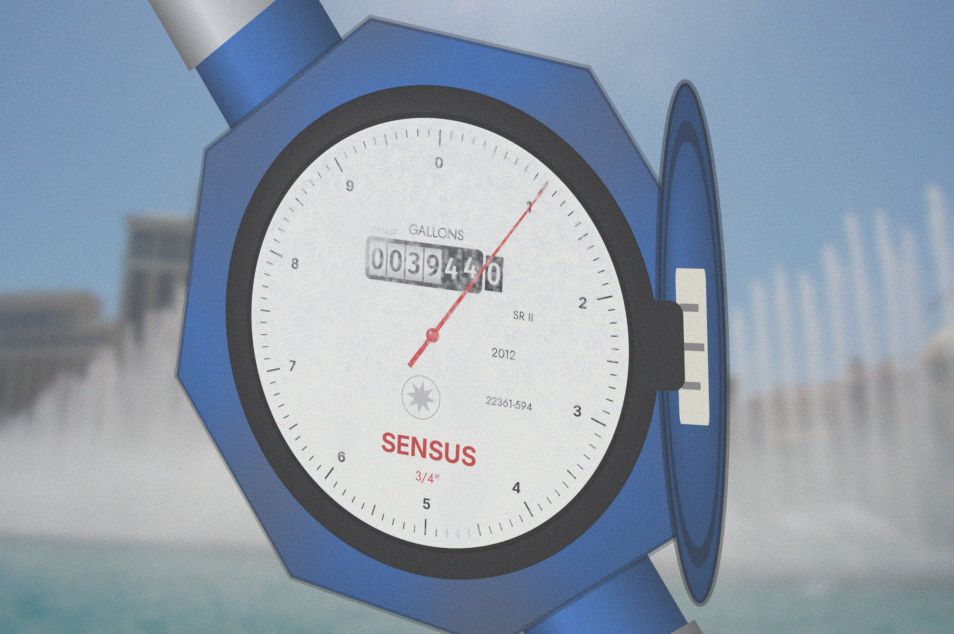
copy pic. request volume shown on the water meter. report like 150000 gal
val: 39441.0 gal
